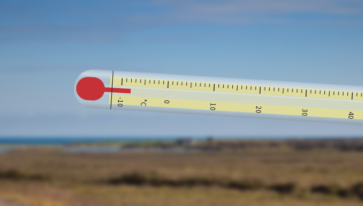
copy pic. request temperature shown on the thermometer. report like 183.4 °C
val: -8 °C
